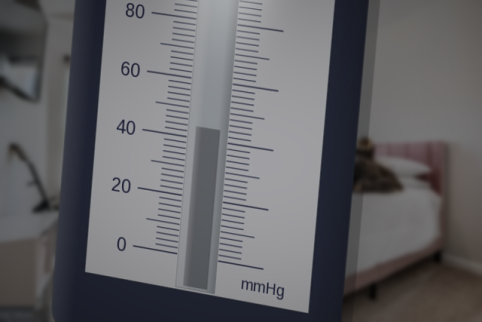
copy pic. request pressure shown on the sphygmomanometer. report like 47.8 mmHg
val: 44 mmHg
